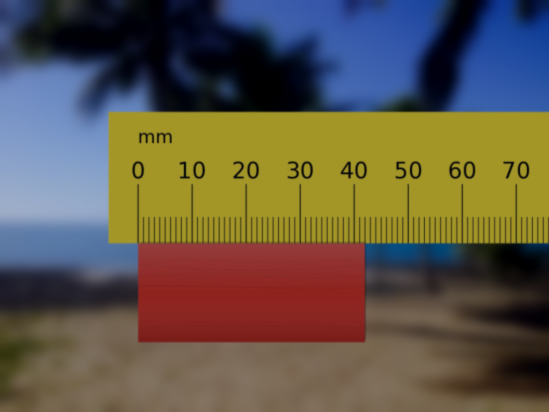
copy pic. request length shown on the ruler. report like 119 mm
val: 42 mm
